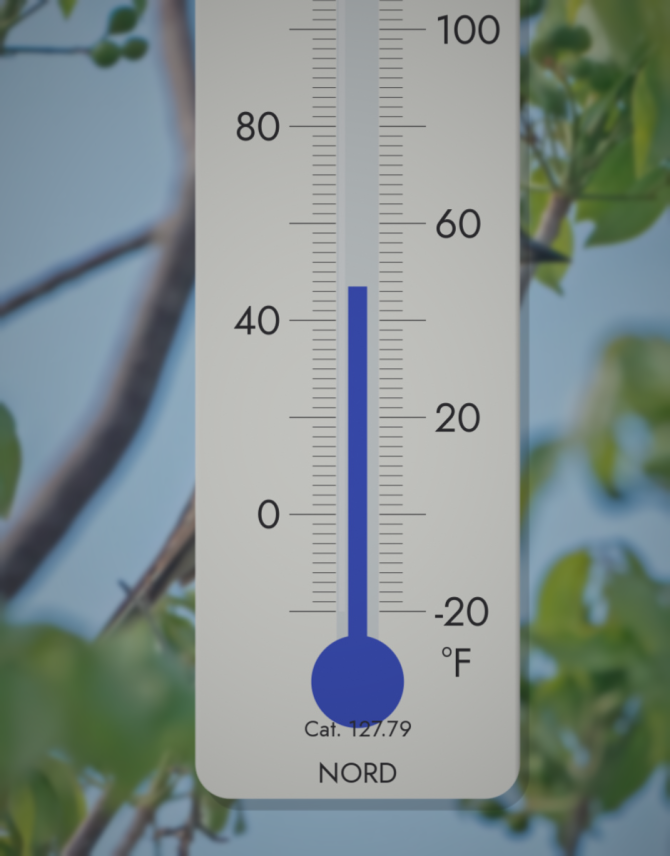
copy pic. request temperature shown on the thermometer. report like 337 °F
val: 47 °F
